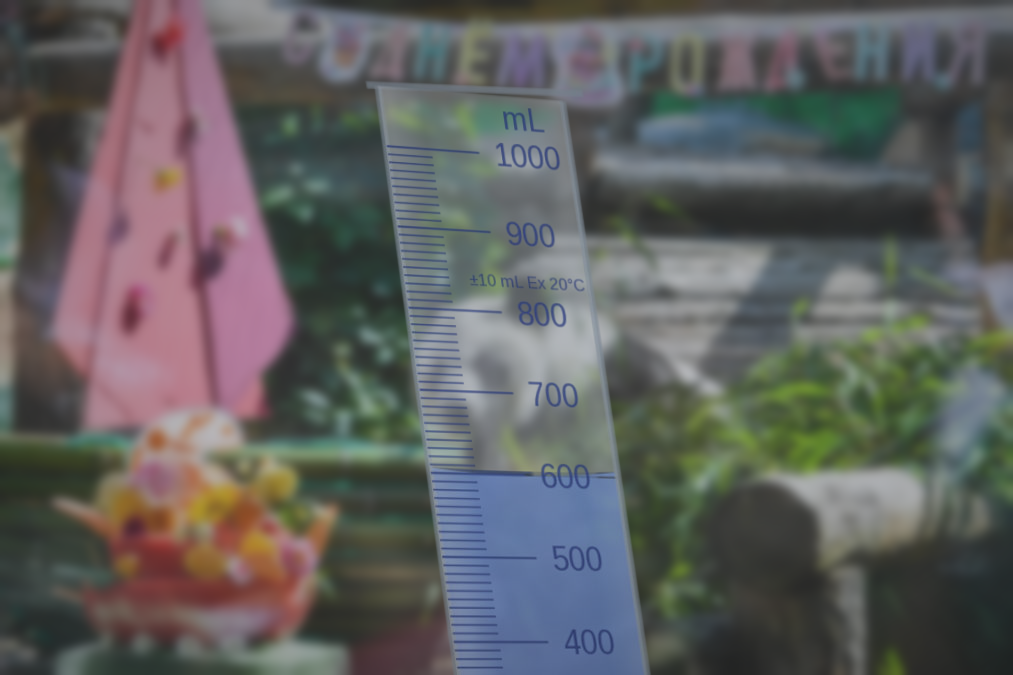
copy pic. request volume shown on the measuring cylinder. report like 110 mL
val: 600 mL
